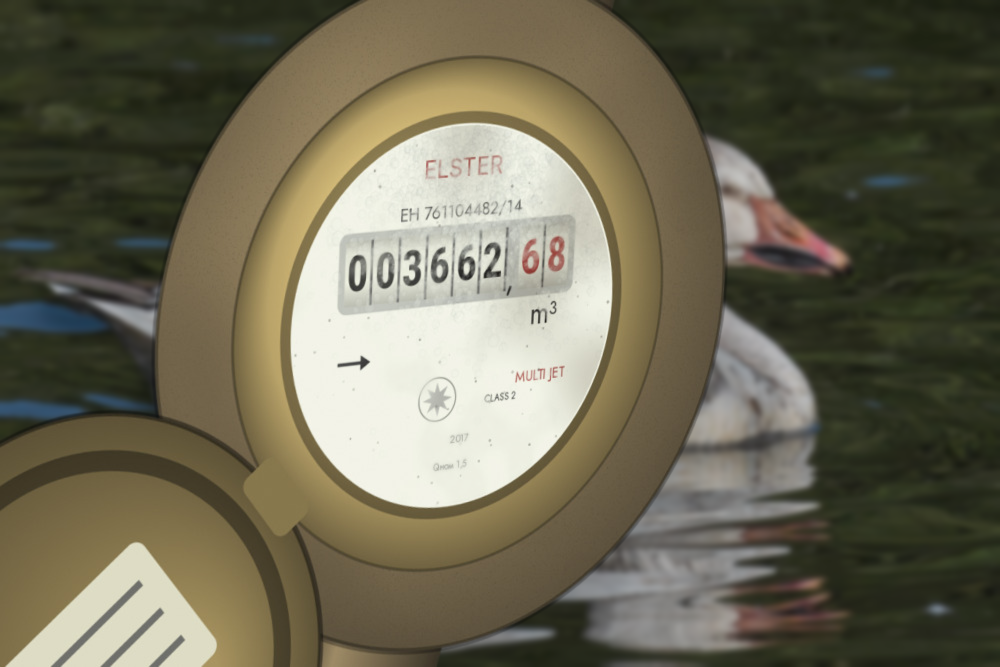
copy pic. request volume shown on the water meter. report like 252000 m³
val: 3662.68 m³
